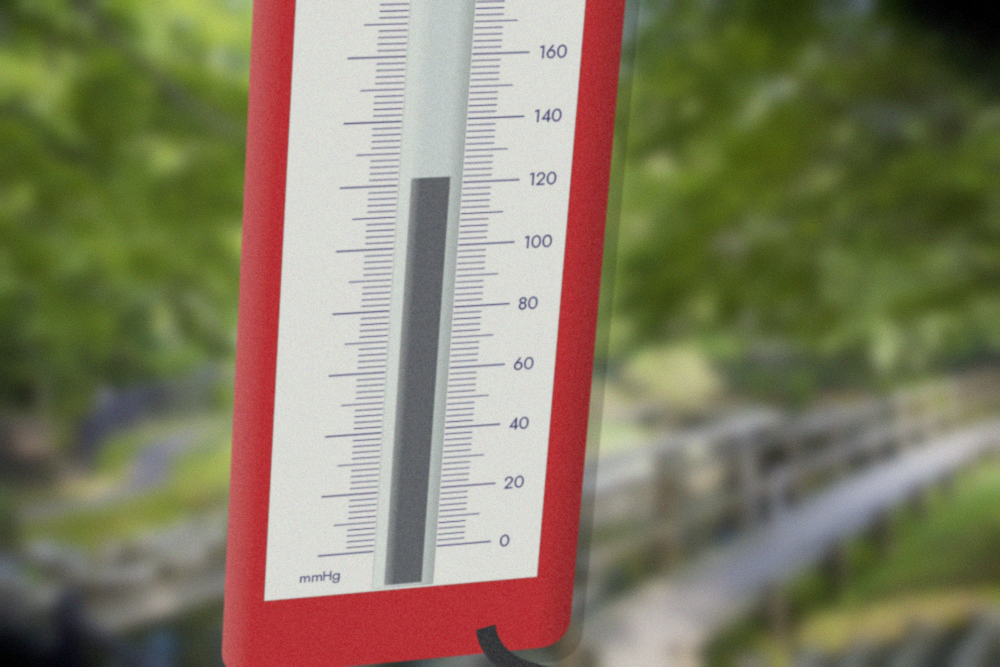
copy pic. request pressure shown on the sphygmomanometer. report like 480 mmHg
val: 122 mmHg
